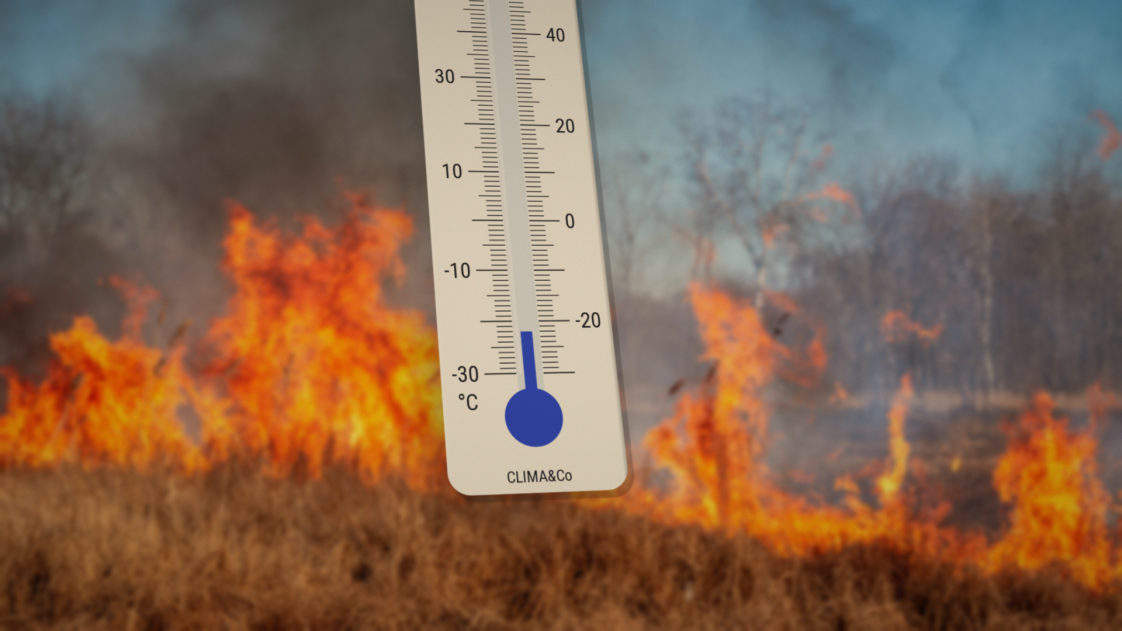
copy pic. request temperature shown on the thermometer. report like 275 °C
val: -22 °C
